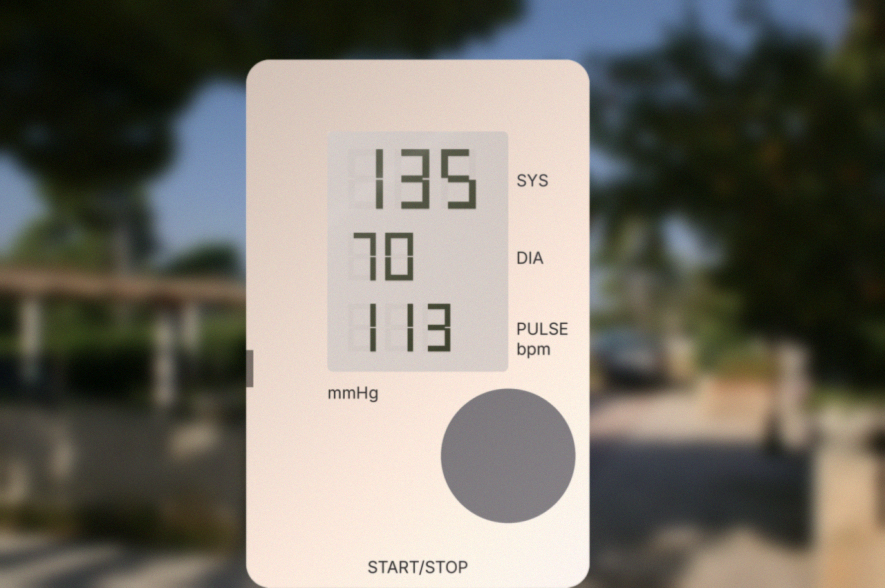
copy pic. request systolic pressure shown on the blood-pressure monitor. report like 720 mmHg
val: 135 mmHg
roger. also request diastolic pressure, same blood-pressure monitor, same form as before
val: 70 mmHg
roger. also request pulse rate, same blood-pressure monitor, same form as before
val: 113 bpm
